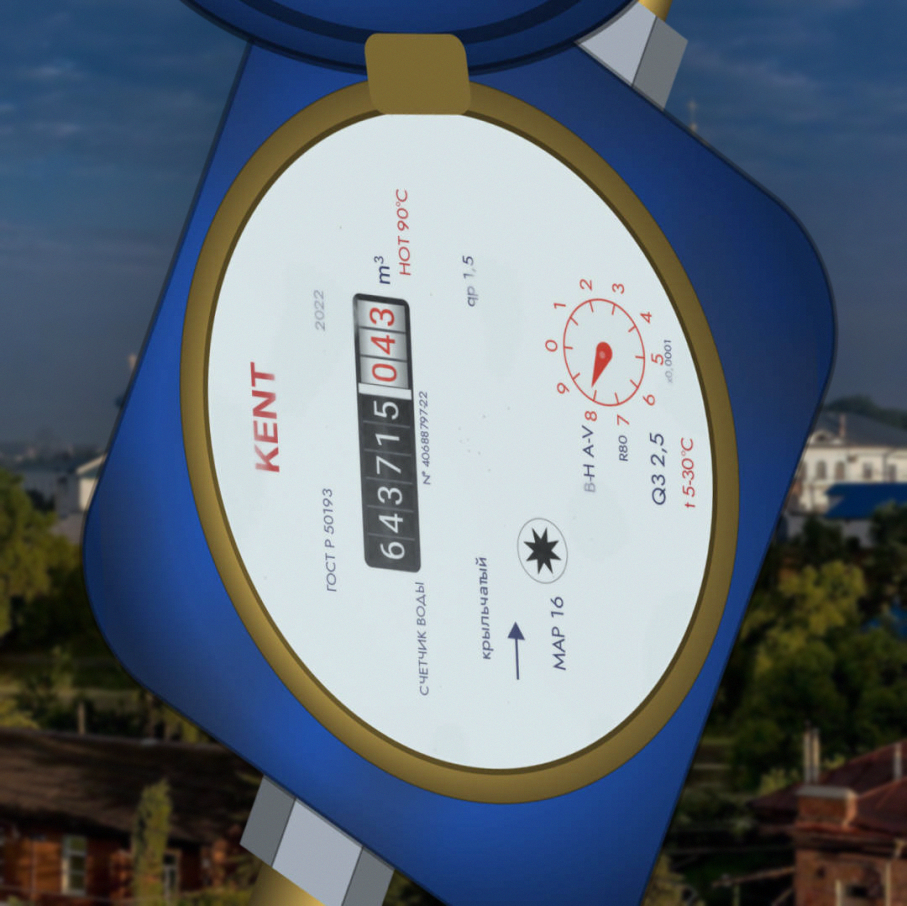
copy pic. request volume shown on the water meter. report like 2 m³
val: 643715.0438 m³
